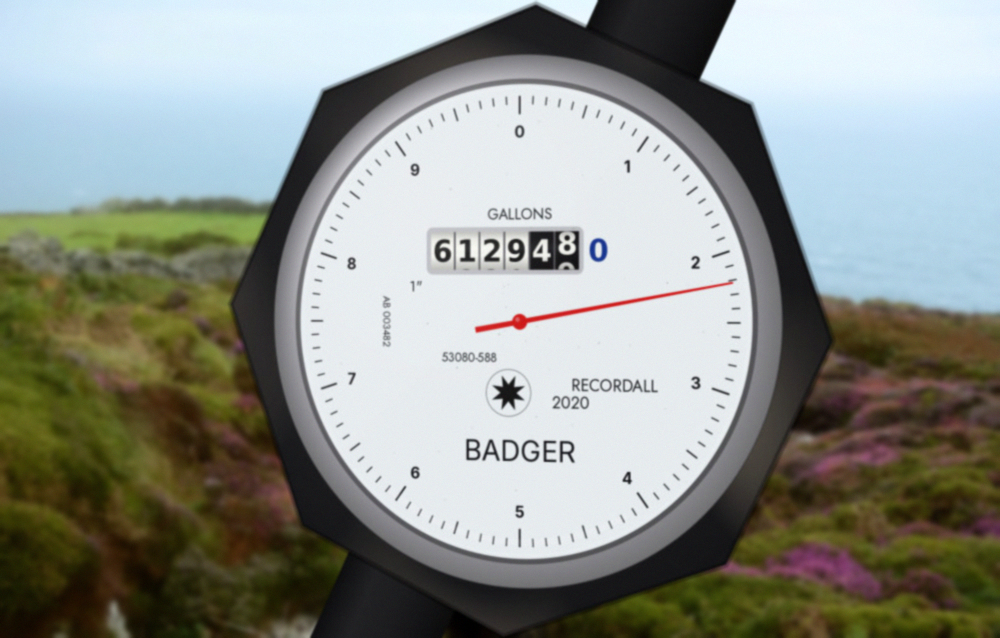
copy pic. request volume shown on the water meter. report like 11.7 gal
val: 6129482.2 gal
